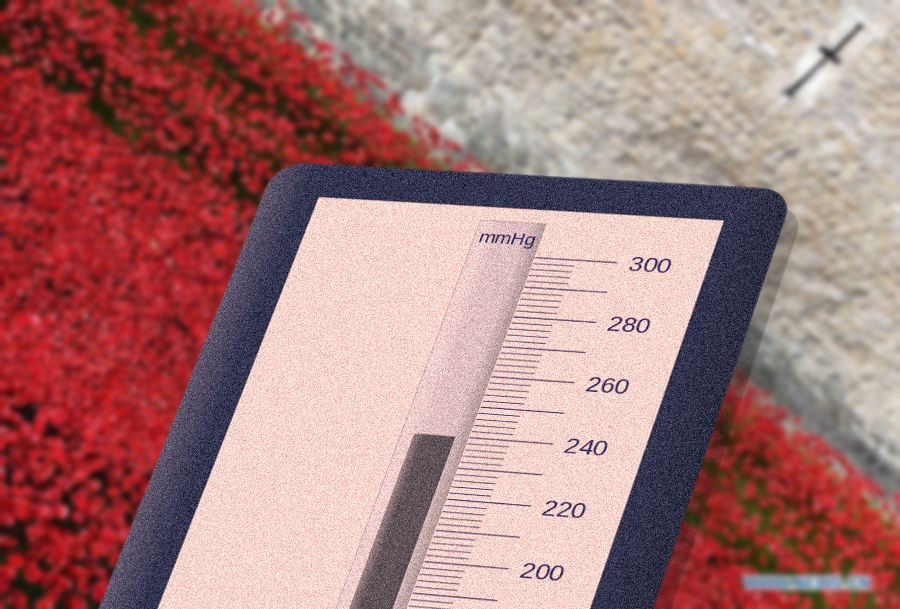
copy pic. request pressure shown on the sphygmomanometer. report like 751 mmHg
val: 240 mmHg
